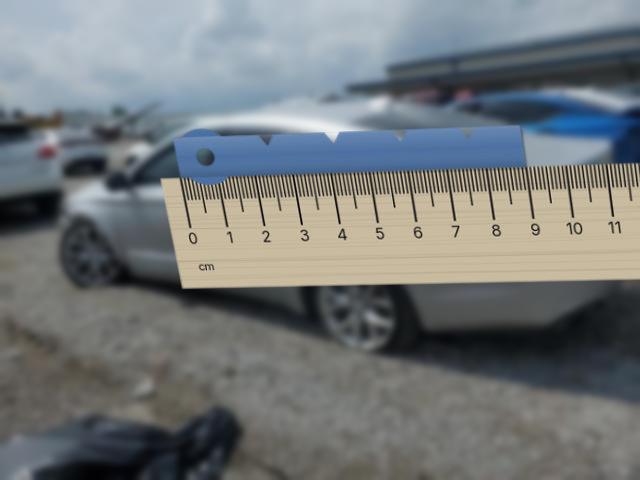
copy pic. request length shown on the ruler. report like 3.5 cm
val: 9 cm
